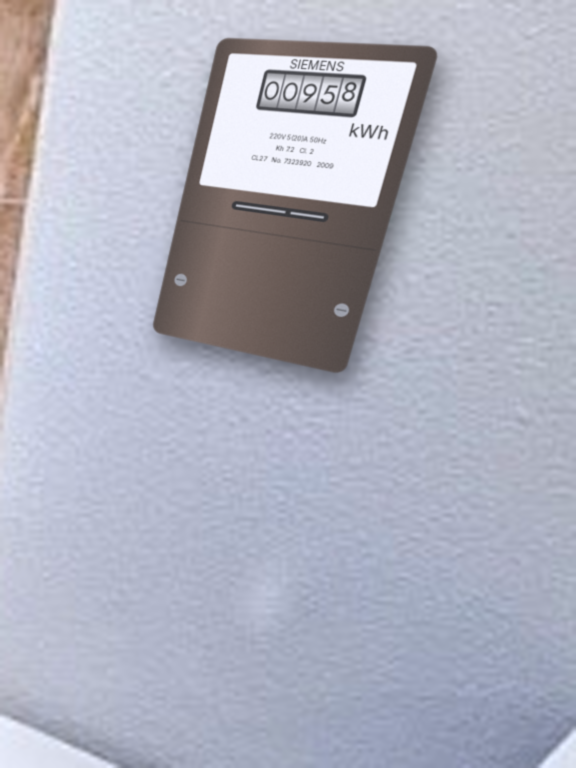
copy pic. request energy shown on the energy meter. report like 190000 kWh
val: 958 kWh
